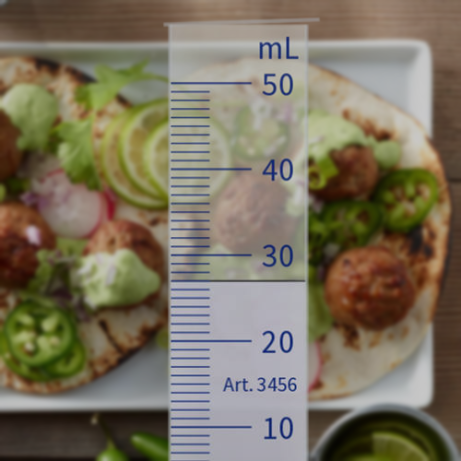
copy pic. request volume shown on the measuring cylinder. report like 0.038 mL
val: 27 mL
